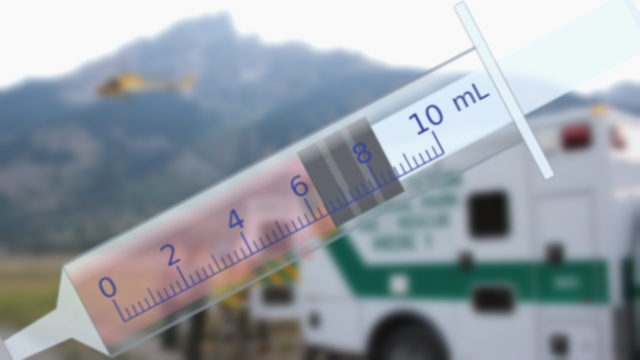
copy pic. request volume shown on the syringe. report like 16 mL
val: 6.4 mL
